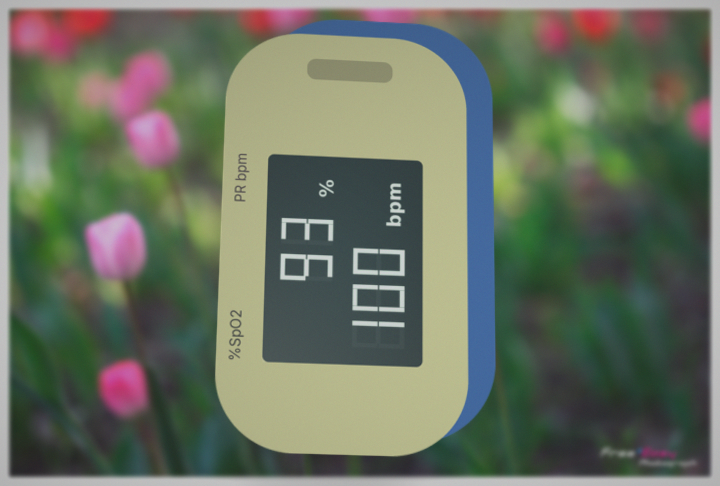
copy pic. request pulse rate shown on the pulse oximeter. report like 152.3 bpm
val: 100 bpm
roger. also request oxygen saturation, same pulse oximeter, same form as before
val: 93 %
